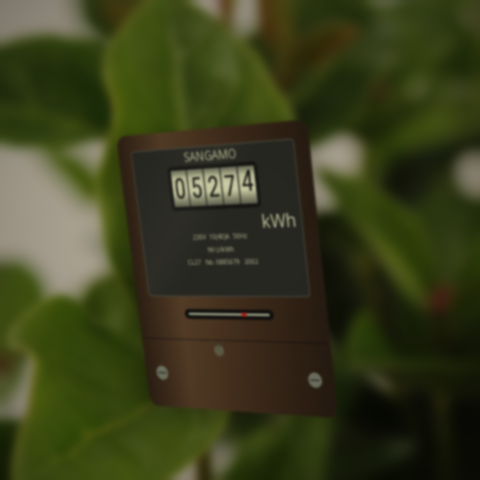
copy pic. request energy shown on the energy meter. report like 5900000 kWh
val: 5274 kWh
